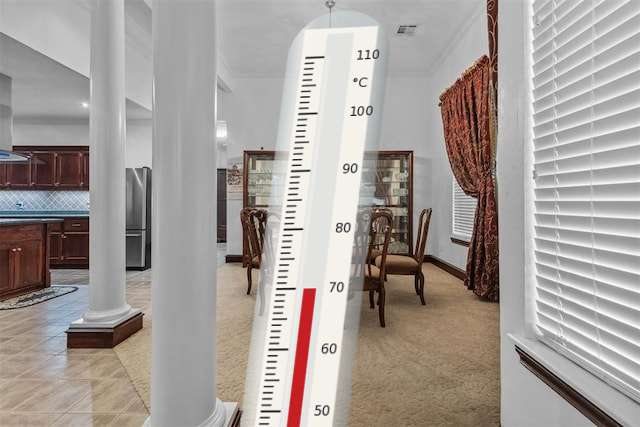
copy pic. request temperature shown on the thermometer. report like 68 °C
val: 70 °C
